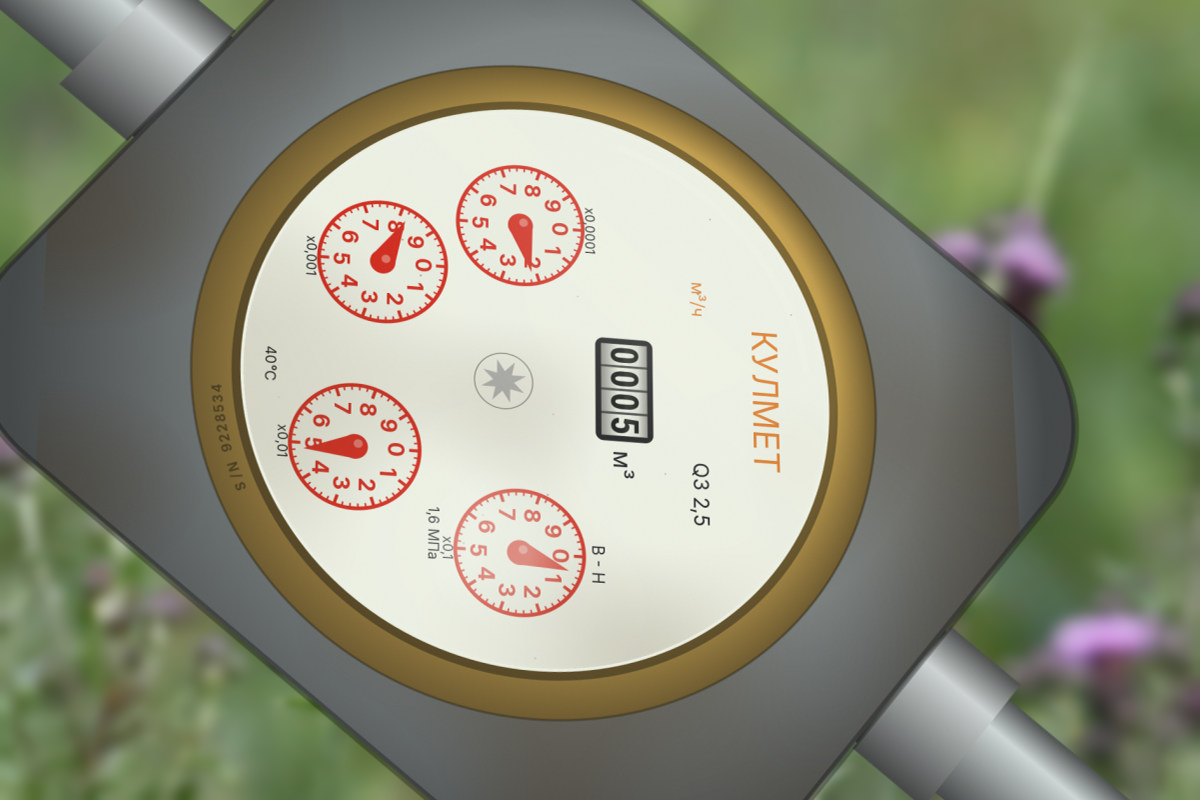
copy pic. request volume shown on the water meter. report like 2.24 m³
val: 5.0482 m³
